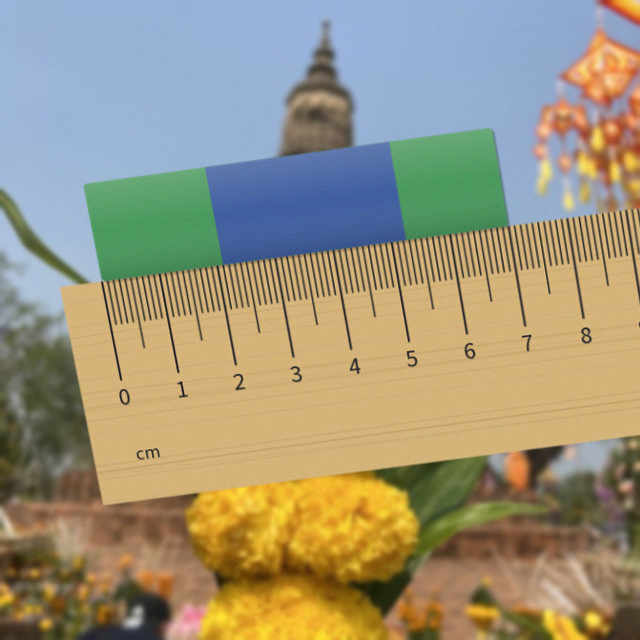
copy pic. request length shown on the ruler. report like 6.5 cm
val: 7 cm
